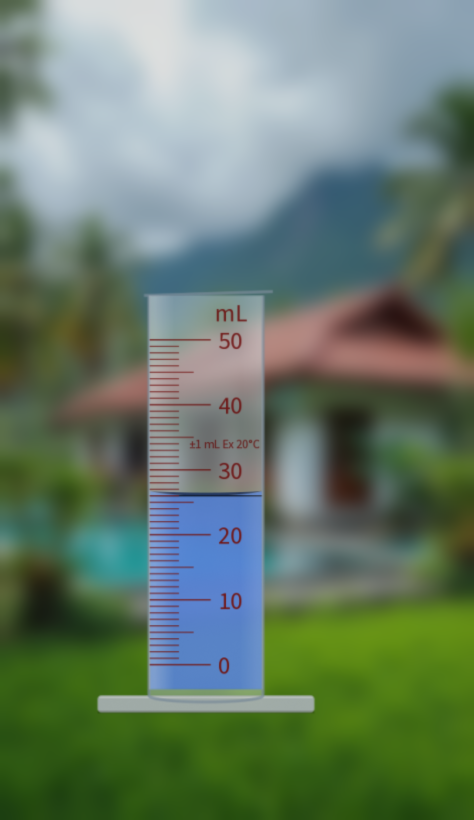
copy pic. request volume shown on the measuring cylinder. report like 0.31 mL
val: 26 mL
